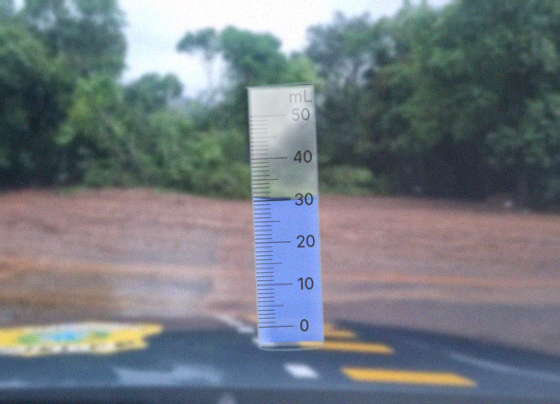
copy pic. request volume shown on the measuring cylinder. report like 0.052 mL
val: 30 mL
